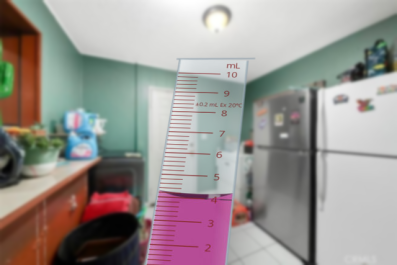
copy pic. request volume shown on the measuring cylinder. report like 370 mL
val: 4 mL
